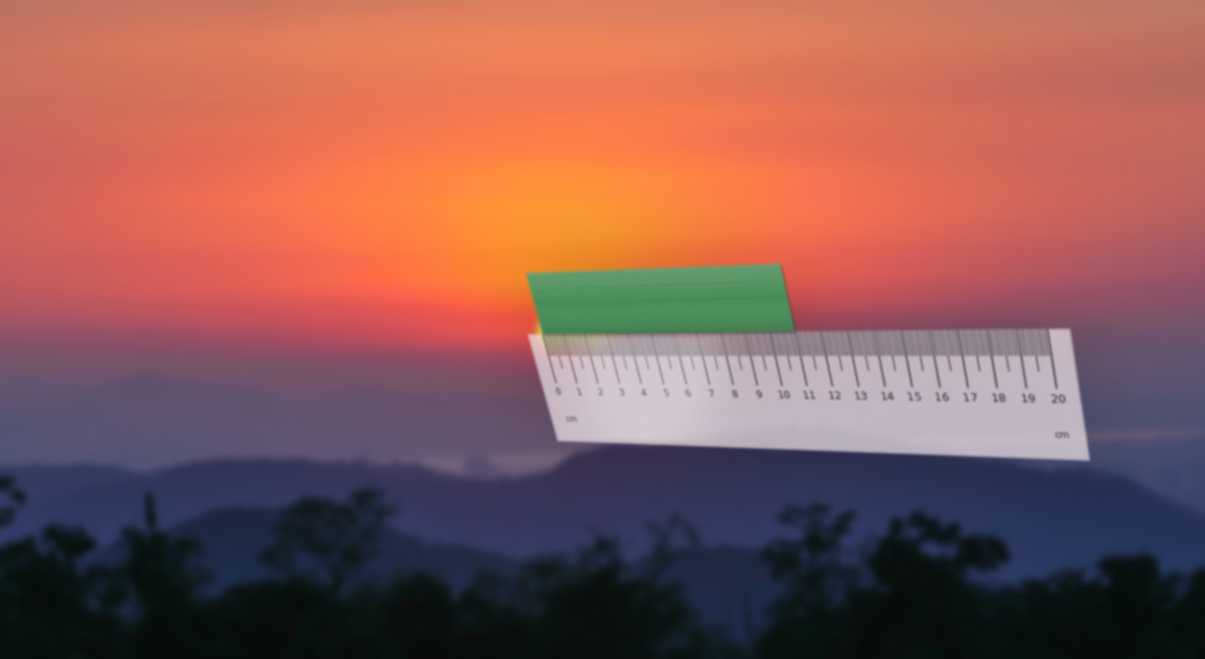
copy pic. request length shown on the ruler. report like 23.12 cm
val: 11 cm
